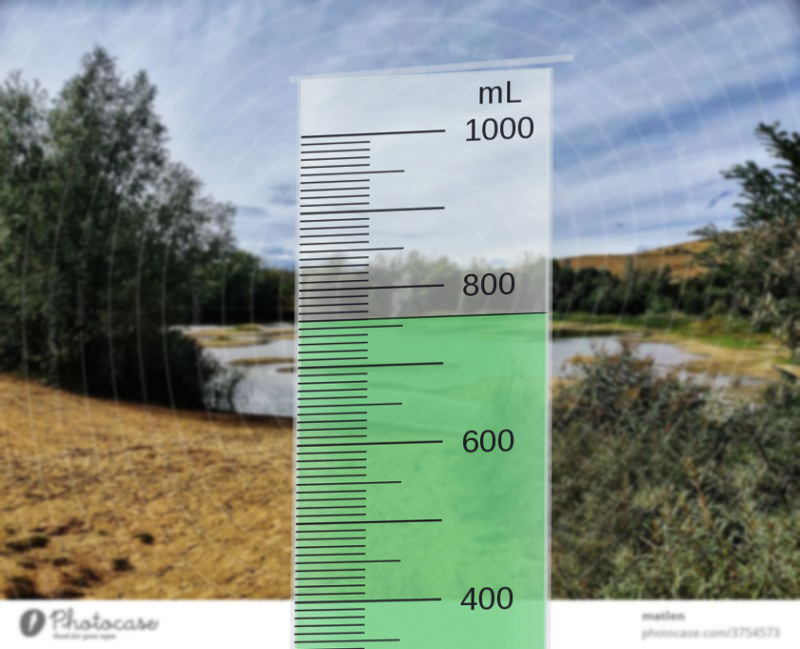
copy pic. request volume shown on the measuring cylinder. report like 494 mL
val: 760 mL
